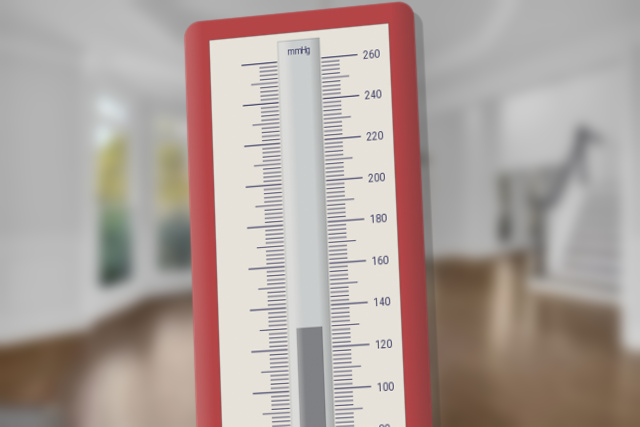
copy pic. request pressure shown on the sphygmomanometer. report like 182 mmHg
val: 130 mmHg
